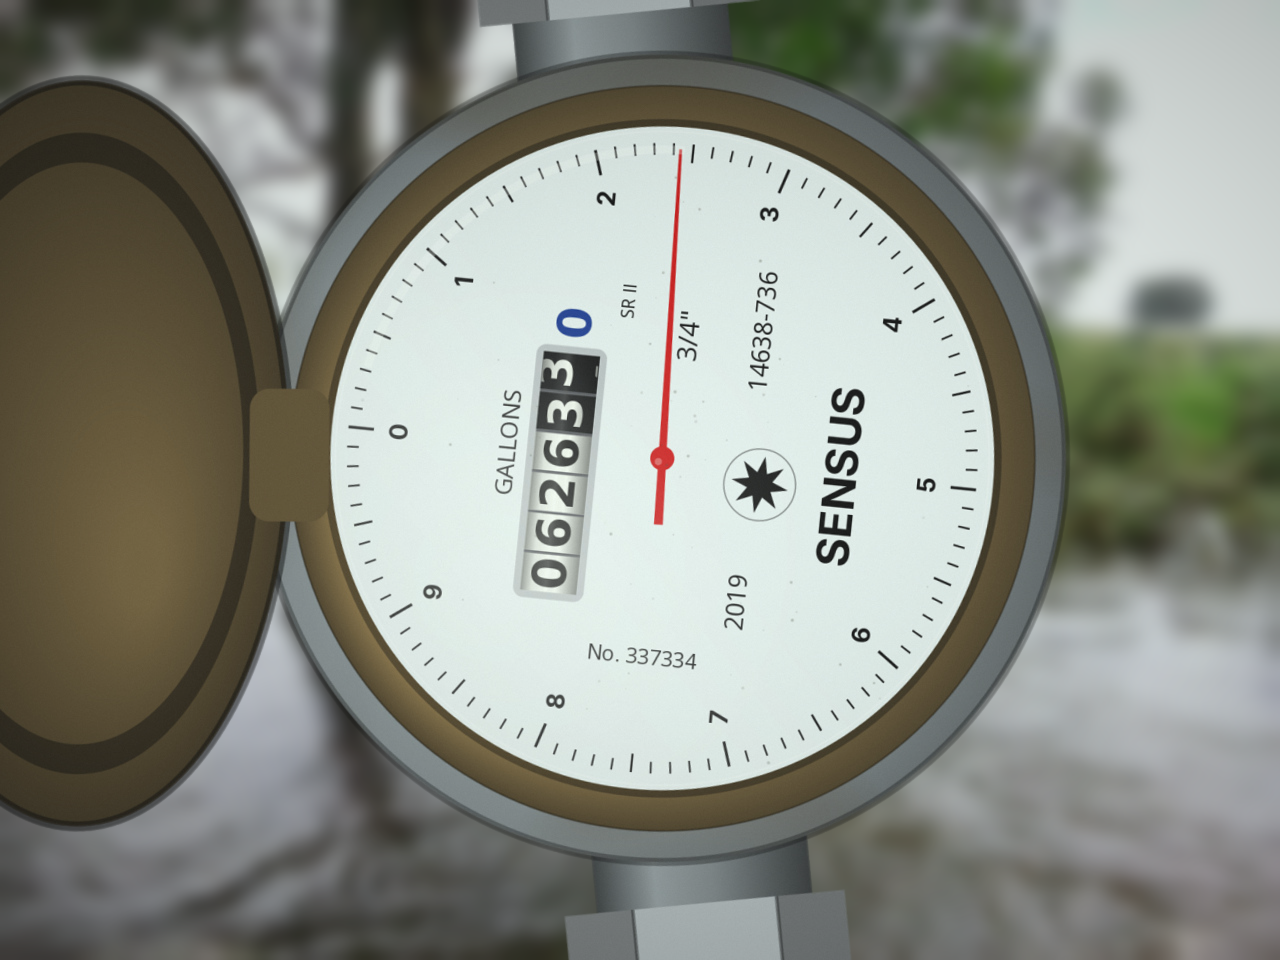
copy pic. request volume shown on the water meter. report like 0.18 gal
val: 626332.4 gal
